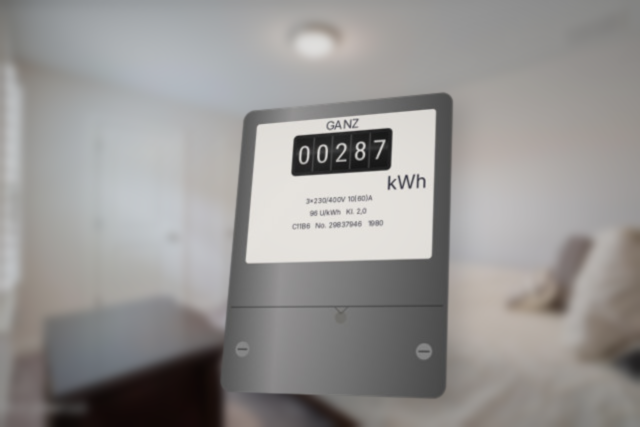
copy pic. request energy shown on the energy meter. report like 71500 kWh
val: 287 kWh
